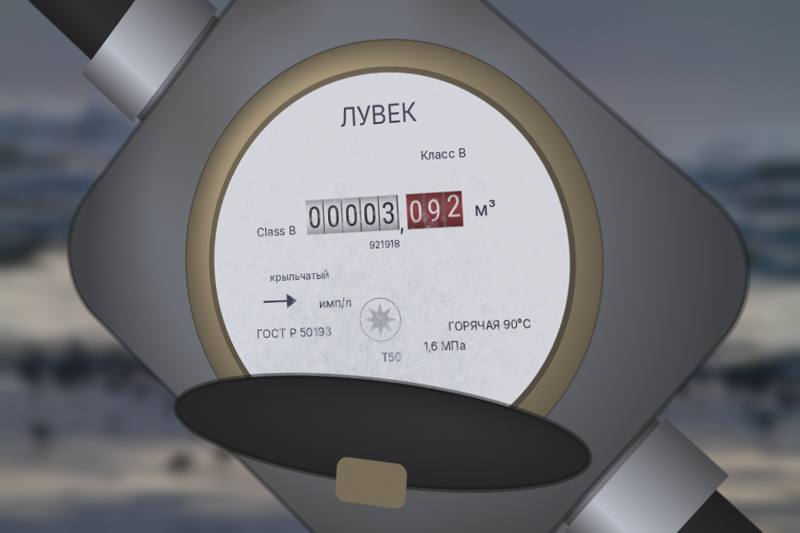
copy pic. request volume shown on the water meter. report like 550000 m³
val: 3.092 m³
